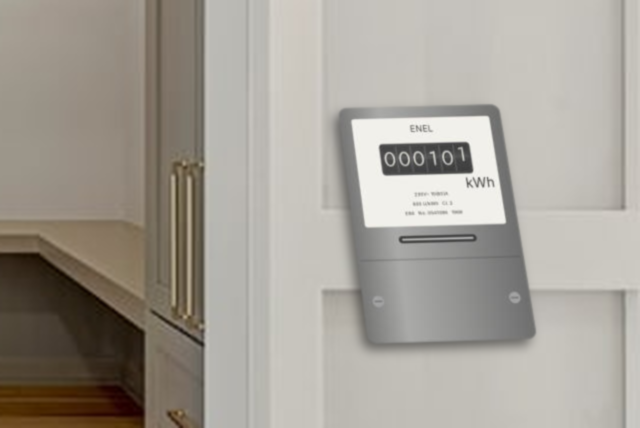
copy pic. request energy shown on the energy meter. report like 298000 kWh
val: 101 kWh
